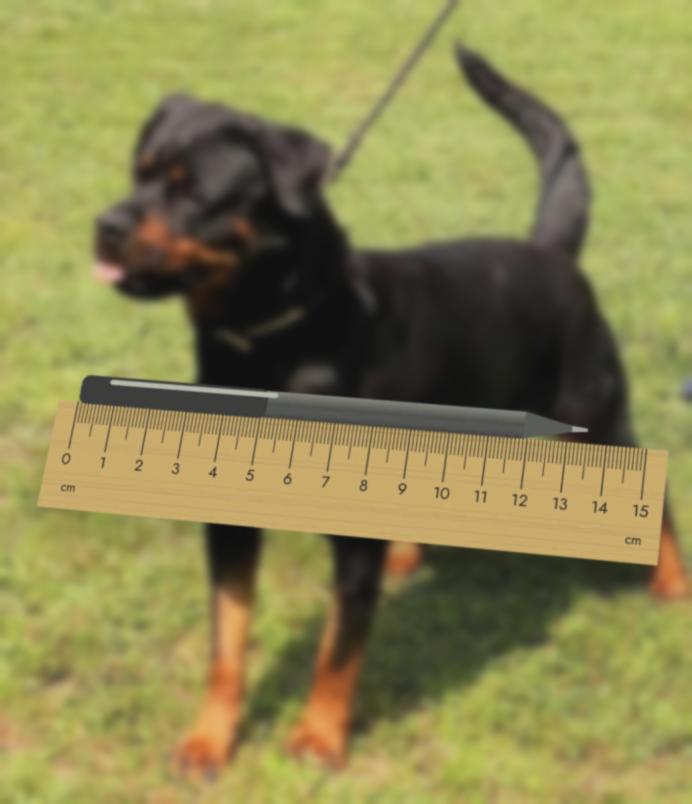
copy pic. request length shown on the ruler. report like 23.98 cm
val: 13.5 cm
